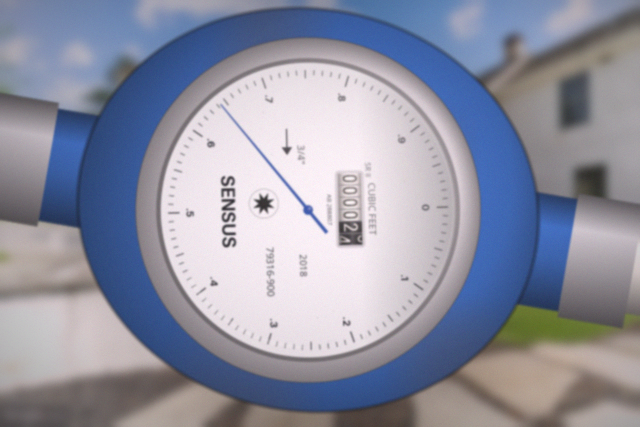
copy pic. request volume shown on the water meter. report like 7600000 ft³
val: 23.64 ft³
